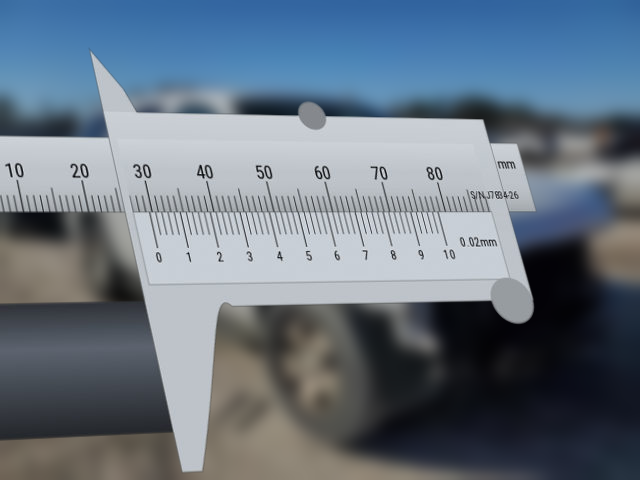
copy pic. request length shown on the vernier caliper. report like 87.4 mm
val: 29.6 mm
